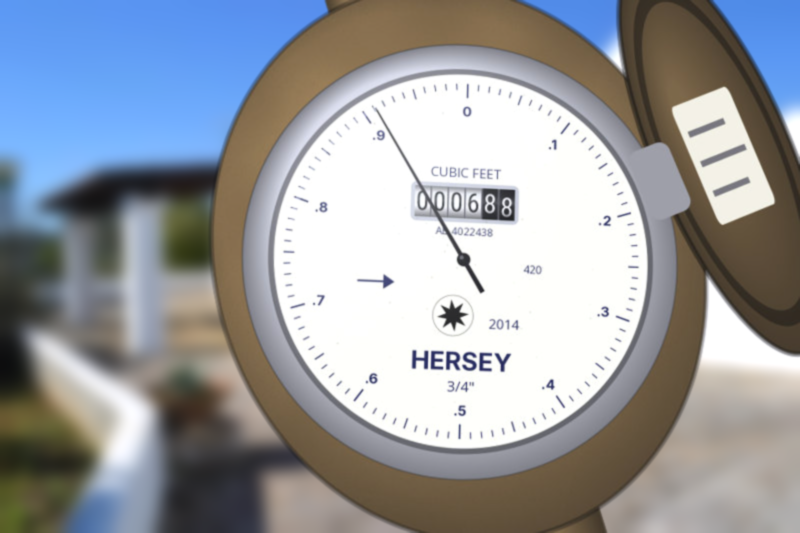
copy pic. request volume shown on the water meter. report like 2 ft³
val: 687.91 ft³
